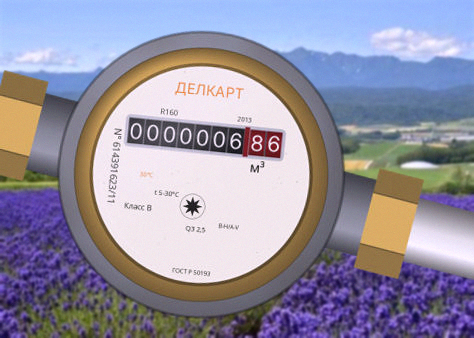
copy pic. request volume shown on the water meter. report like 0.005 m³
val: 6.86 m³
